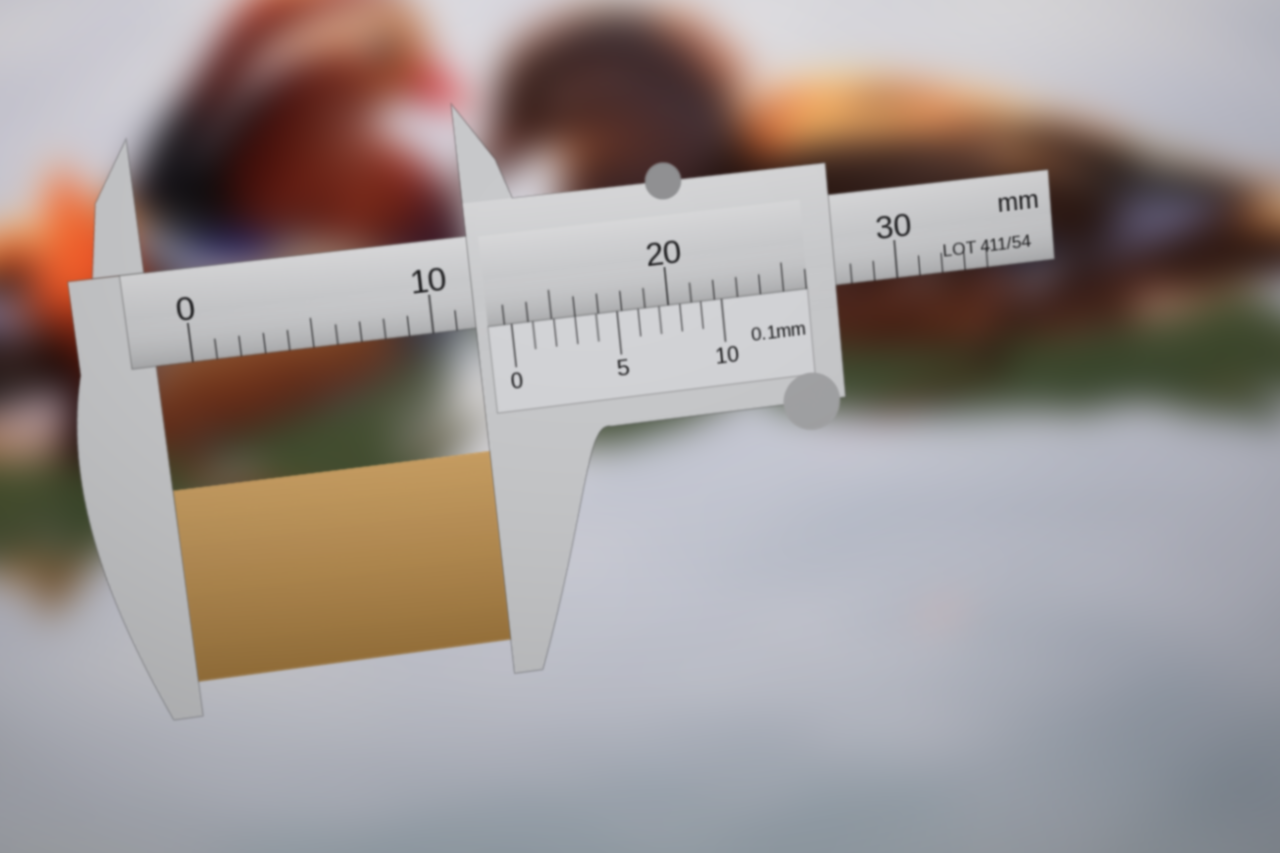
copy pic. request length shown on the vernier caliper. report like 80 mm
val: 13.3 mm
